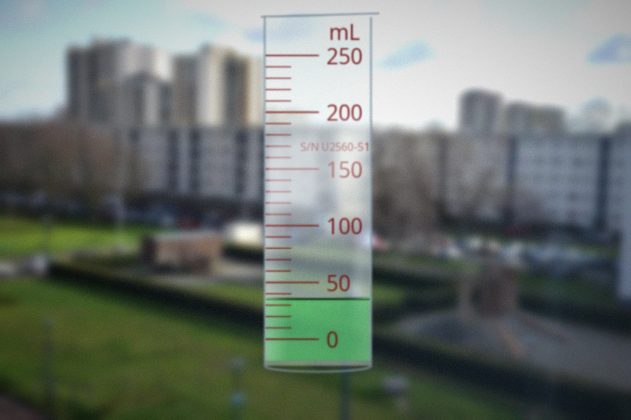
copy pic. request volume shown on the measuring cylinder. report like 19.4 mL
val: 35 mL
